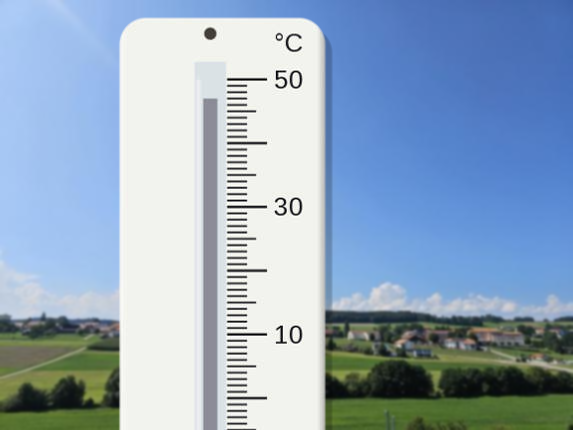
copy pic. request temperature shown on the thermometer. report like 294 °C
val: 47 °C
